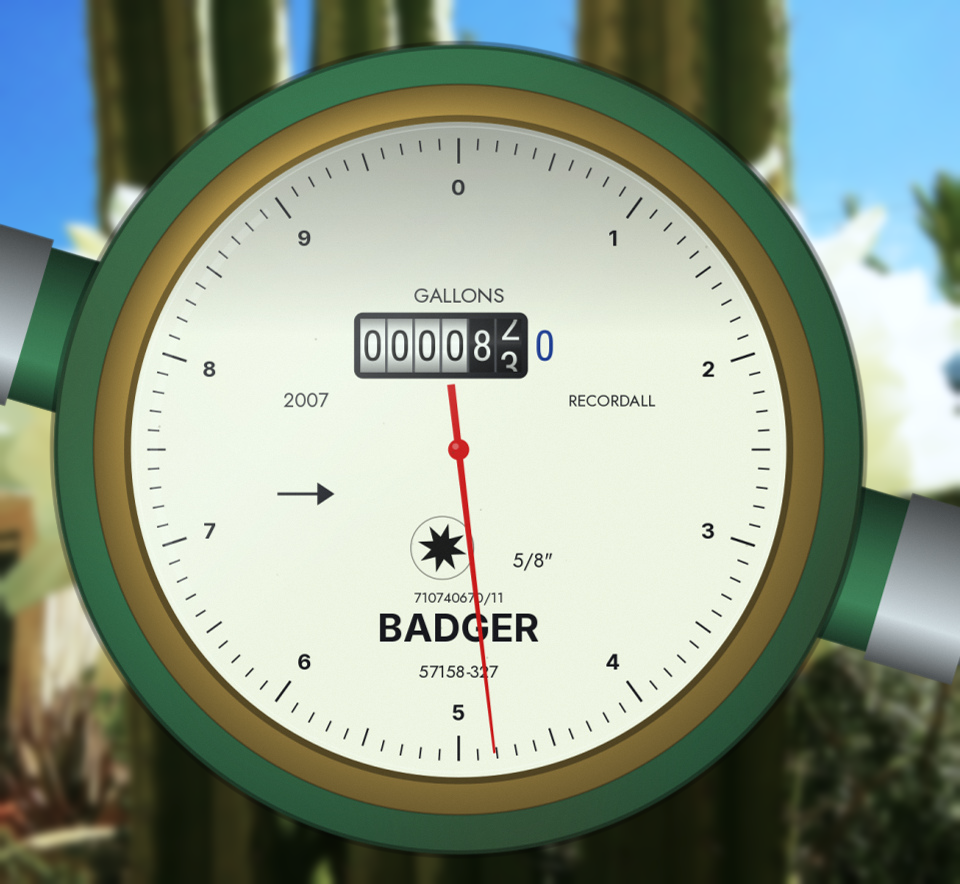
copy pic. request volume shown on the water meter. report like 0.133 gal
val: 824.8 gal
